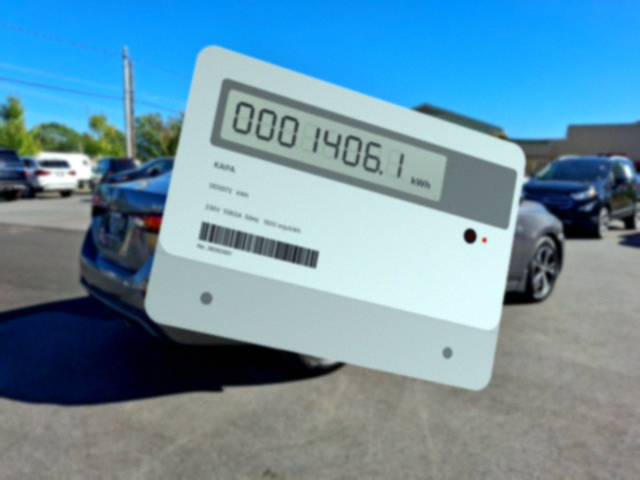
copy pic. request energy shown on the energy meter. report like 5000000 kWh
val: 1406.1 kWh
